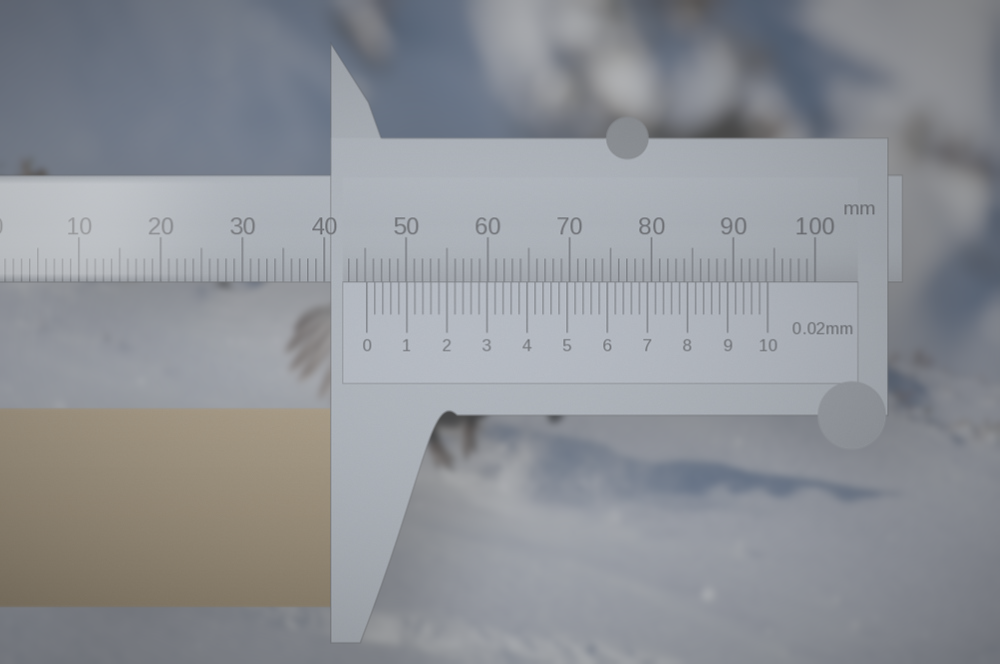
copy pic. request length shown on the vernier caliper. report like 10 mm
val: 45.2 mm
